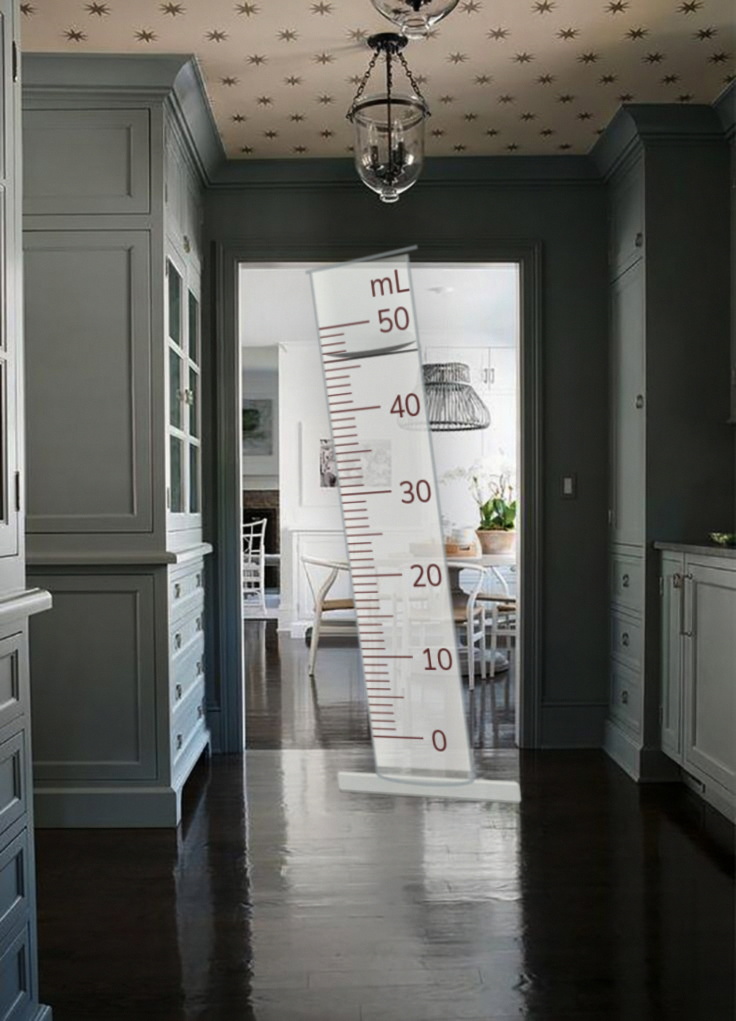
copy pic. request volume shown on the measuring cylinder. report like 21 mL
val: 46 mL
